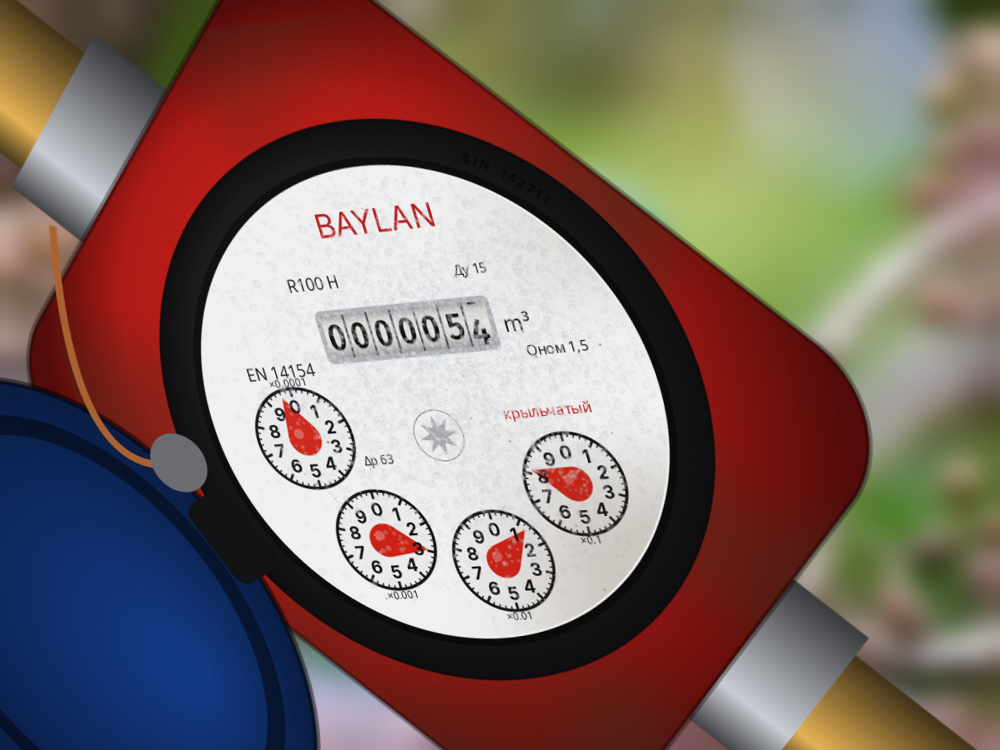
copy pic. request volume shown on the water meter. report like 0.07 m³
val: 53.8129 m³
